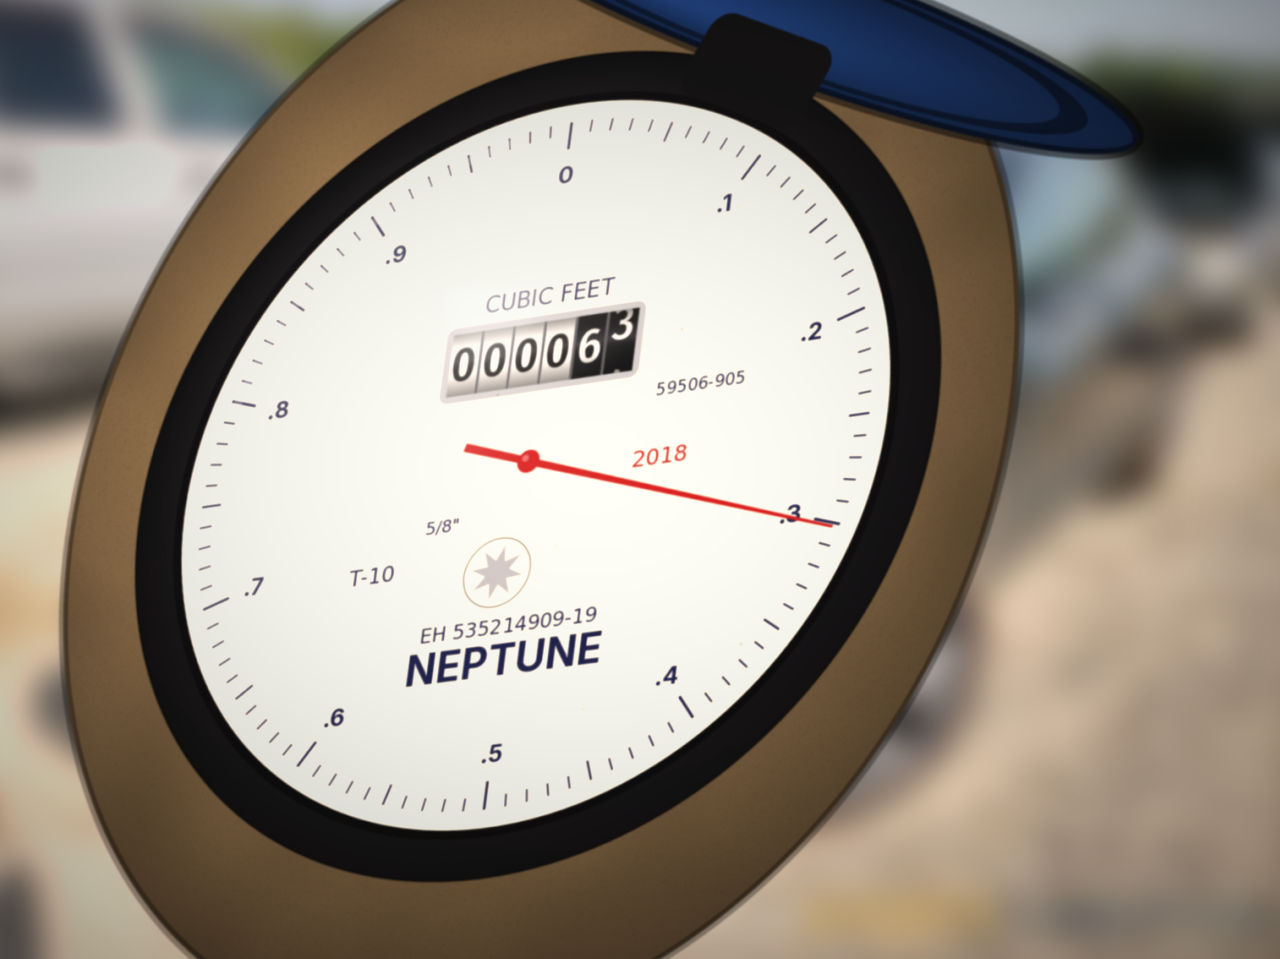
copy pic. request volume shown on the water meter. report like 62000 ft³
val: 63.30 ft³
